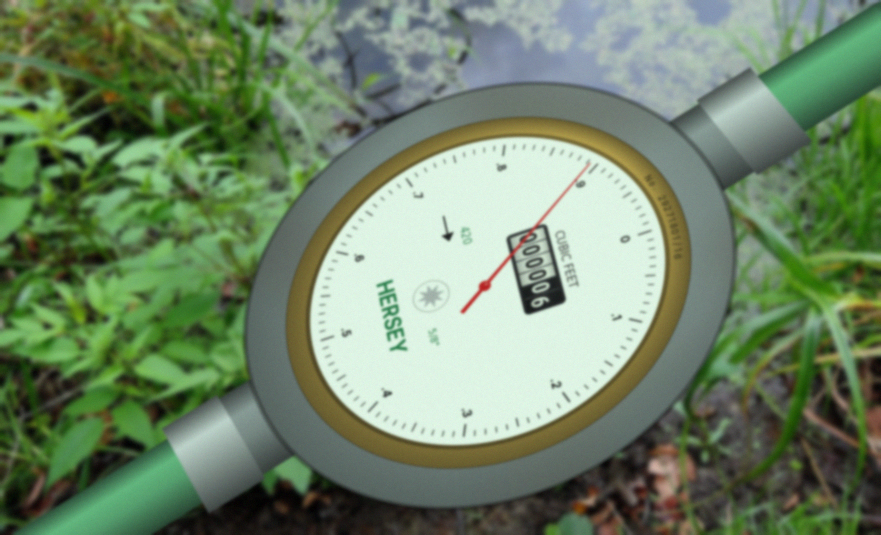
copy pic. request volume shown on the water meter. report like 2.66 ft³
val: 5.89 ft³
